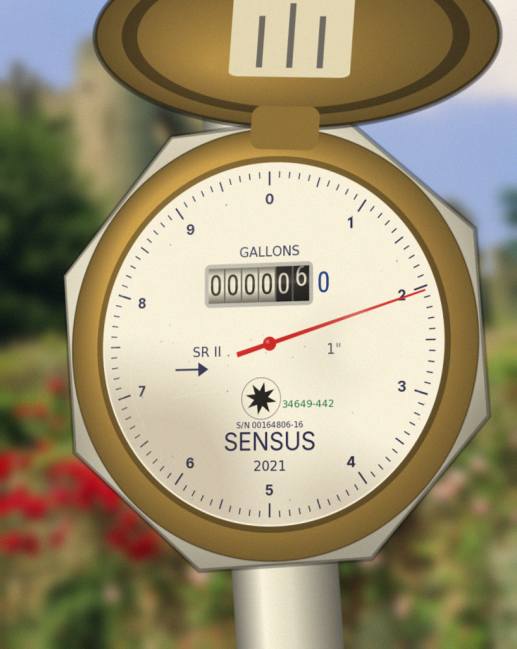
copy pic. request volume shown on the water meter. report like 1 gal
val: 62.0 gal
